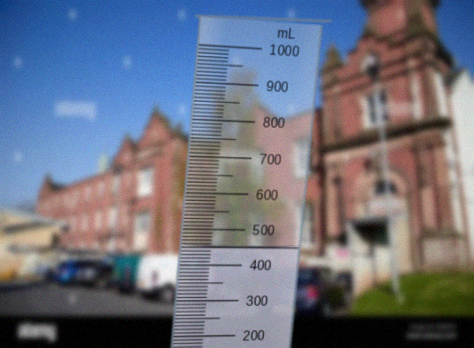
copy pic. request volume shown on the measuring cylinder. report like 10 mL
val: 450 mL
